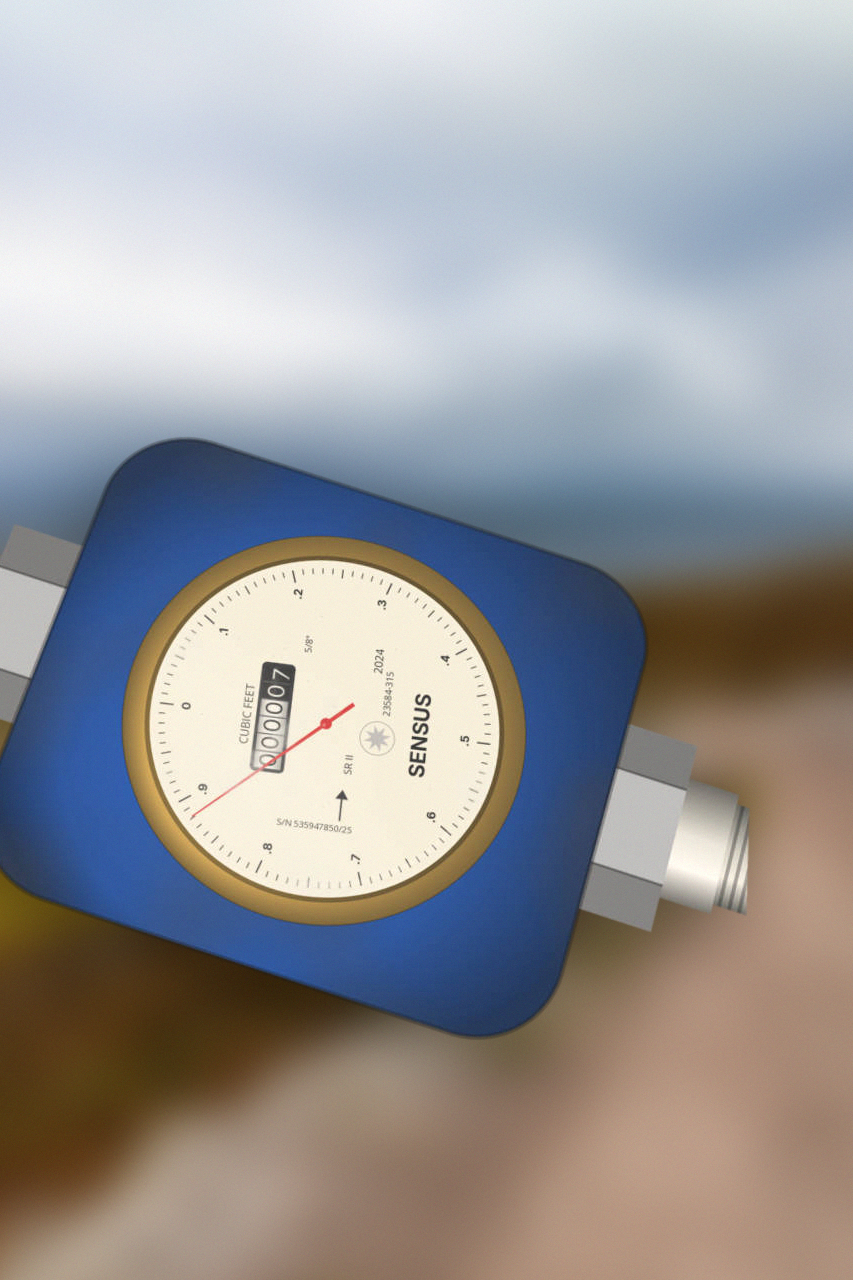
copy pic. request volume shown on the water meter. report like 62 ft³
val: 6.88 ft³
